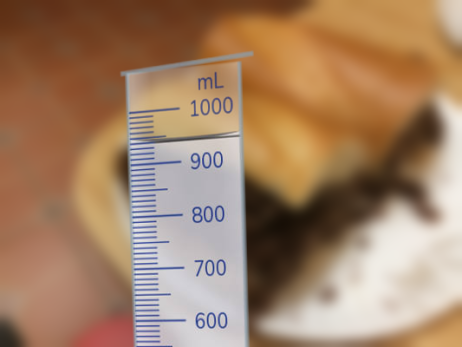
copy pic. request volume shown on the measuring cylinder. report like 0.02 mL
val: 940 mL
